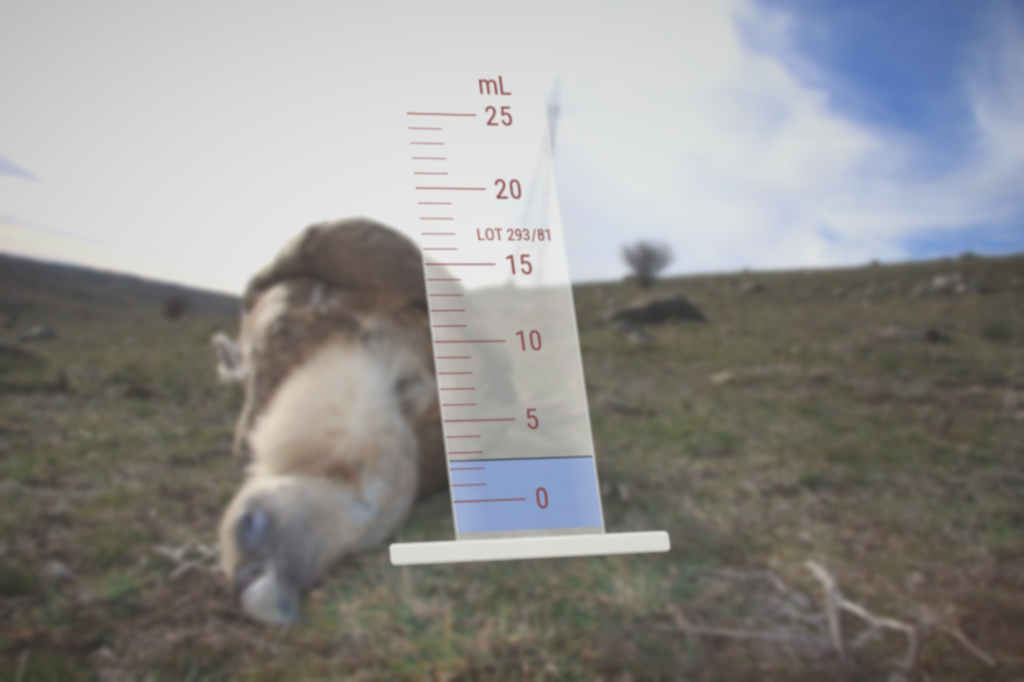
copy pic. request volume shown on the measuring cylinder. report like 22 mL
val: 2.5 mL
